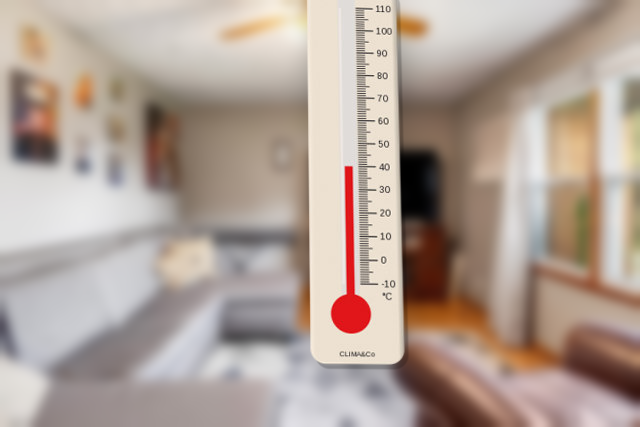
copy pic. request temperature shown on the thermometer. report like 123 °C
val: 40 °C
